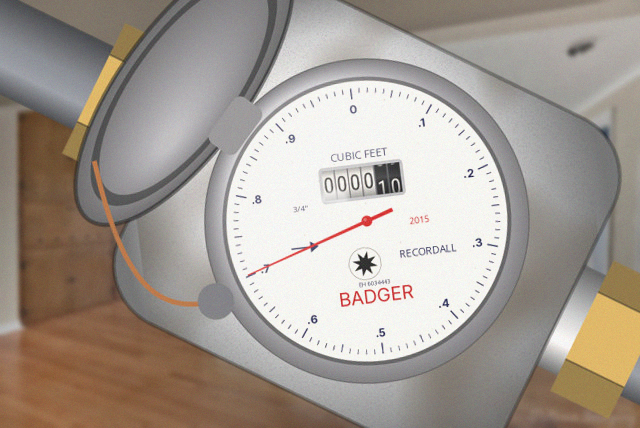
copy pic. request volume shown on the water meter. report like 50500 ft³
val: 9.70 ft³
